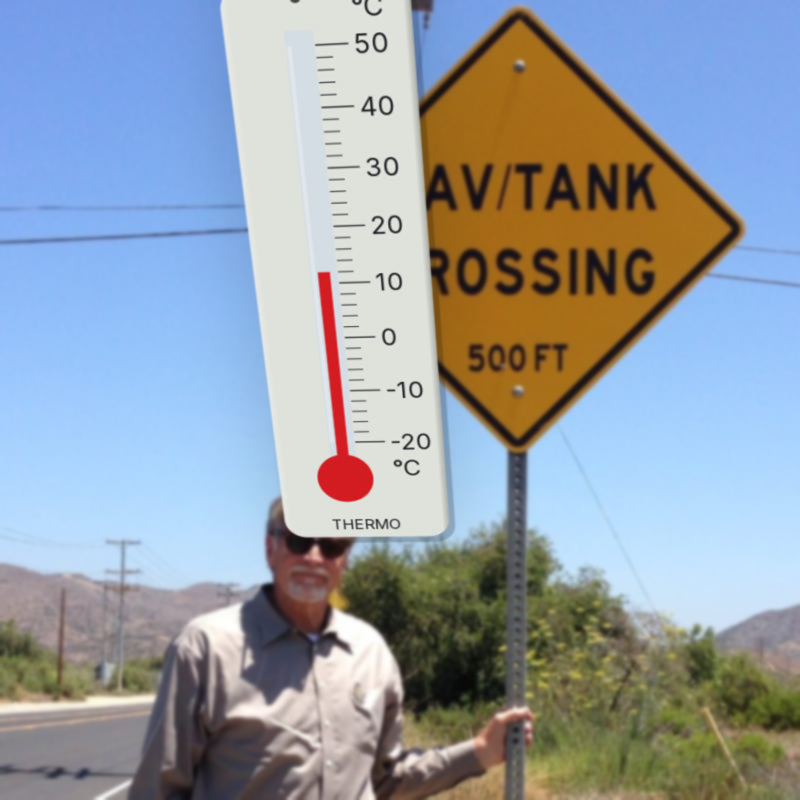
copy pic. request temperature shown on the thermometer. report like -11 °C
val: 12 °C
